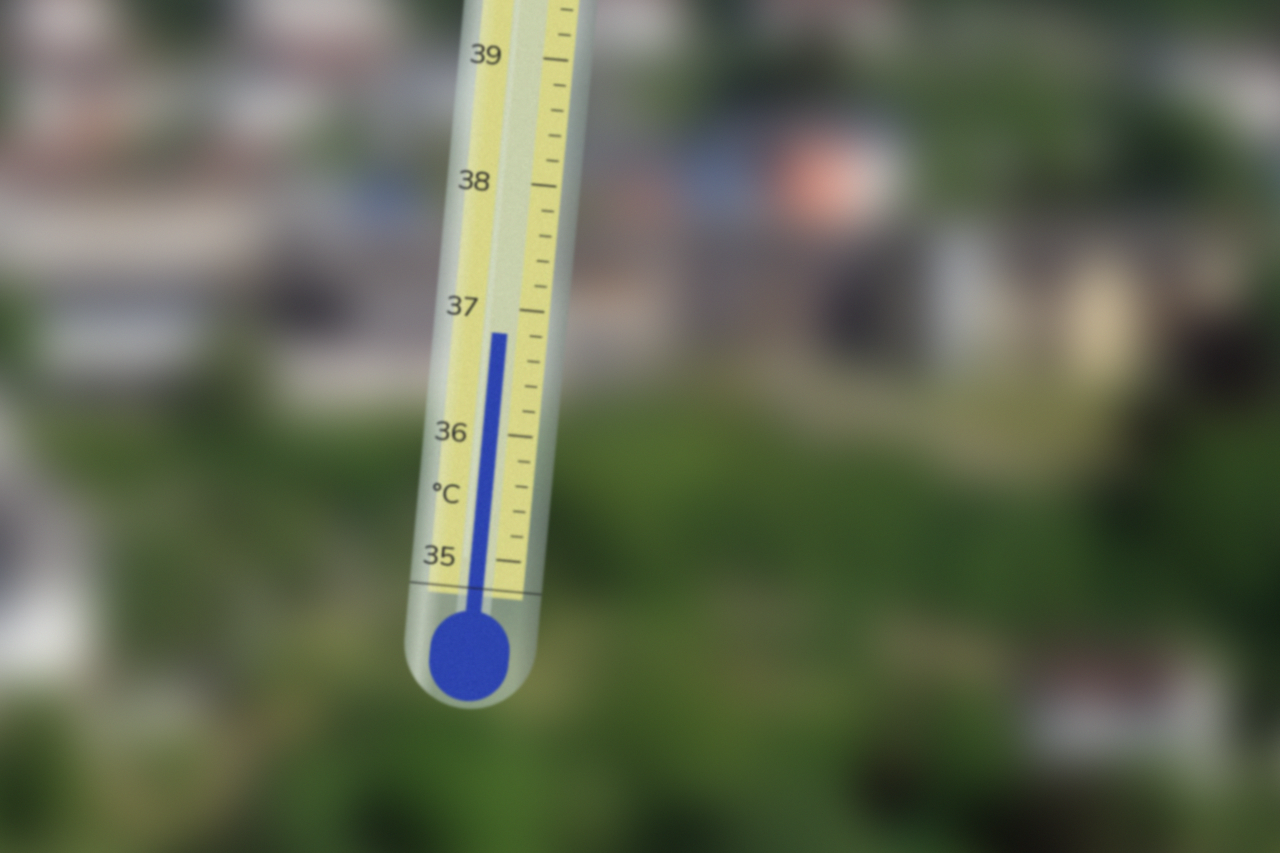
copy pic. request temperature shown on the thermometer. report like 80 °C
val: 36.8 °C
